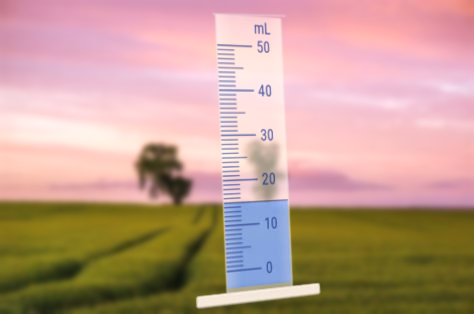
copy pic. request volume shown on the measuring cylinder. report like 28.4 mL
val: 15 mL
